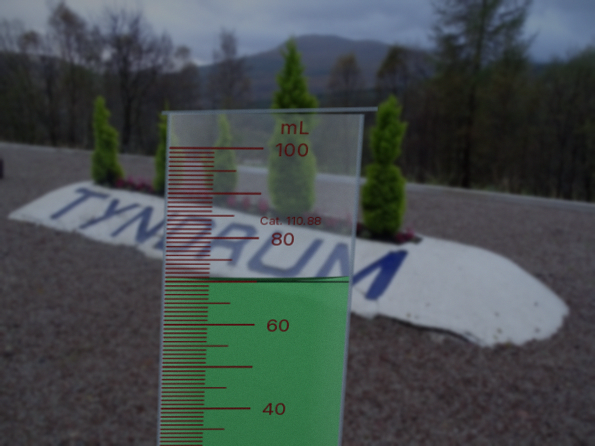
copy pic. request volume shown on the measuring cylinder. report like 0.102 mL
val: 70 mL
